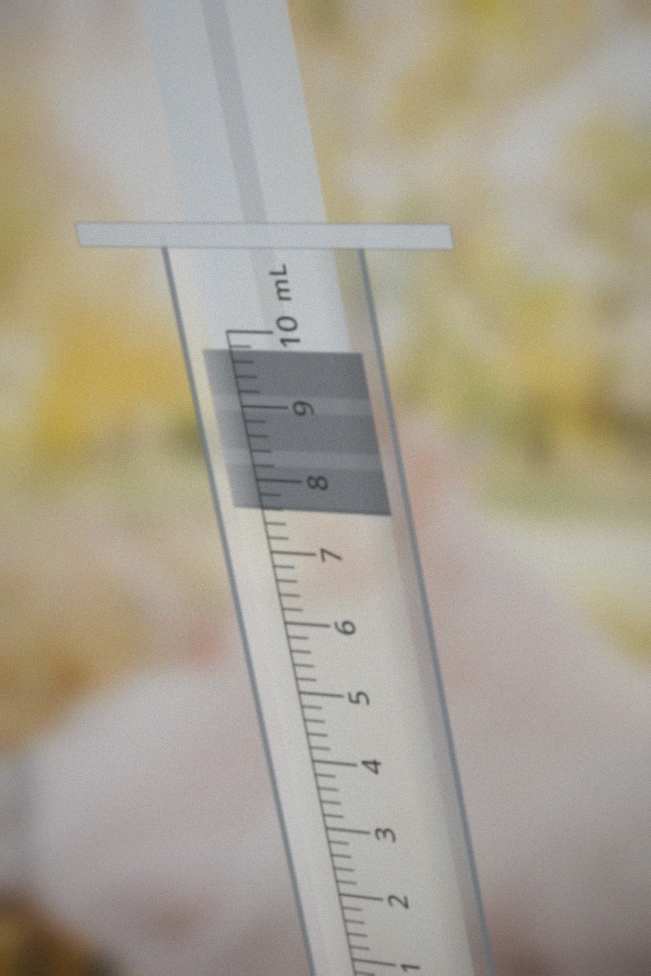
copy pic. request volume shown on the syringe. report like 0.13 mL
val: 7.6 mL
